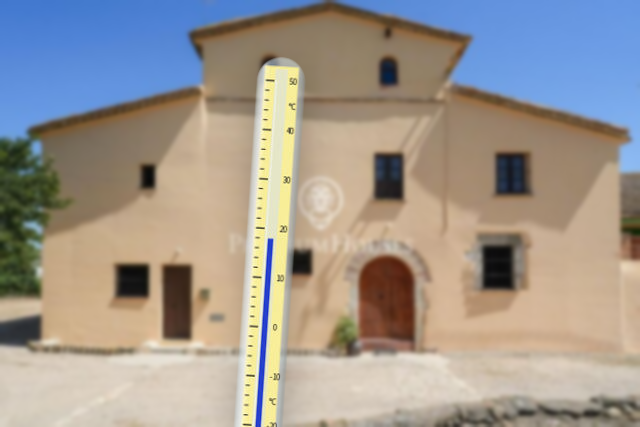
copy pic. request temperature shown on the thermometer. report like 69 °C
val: 18 °C
